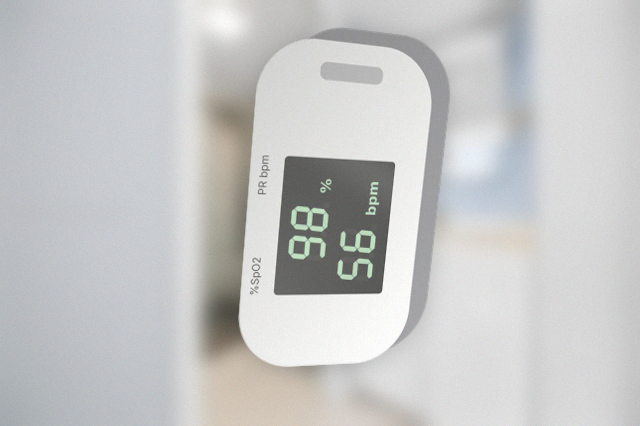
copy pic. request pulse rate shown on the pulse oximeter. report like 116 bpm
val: 56 bpm
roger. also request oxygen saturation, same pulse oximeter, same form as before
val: 98 %
